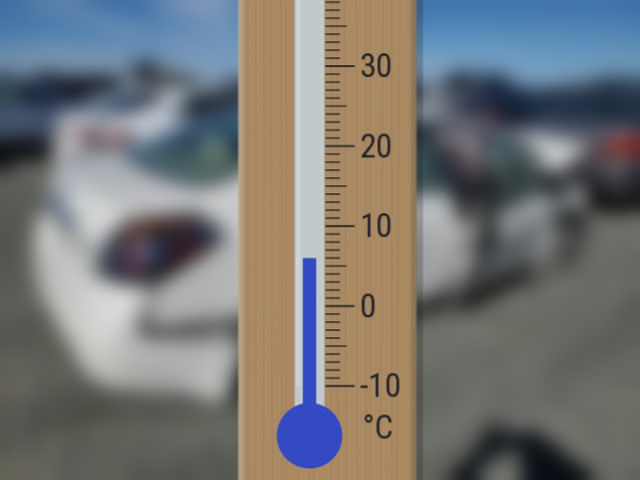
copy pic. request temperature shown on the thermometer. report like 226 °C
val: 6 °C
